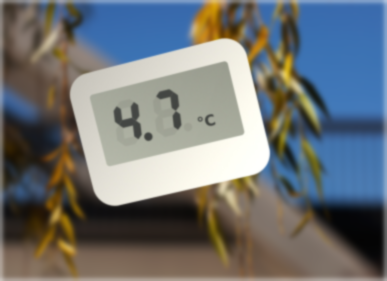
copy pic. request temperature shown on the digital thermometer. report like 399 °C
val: 4.7 °C
